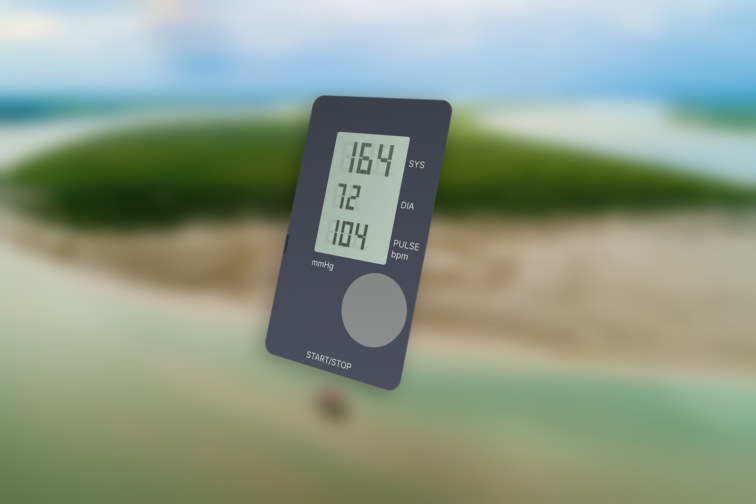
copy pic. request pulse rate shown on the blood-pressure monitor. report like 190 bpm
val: 104 bpm
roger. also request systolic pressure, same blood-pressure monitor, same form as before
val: 164 mmHg
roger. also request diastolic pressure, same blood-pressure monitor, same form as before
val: 72 mmHg
